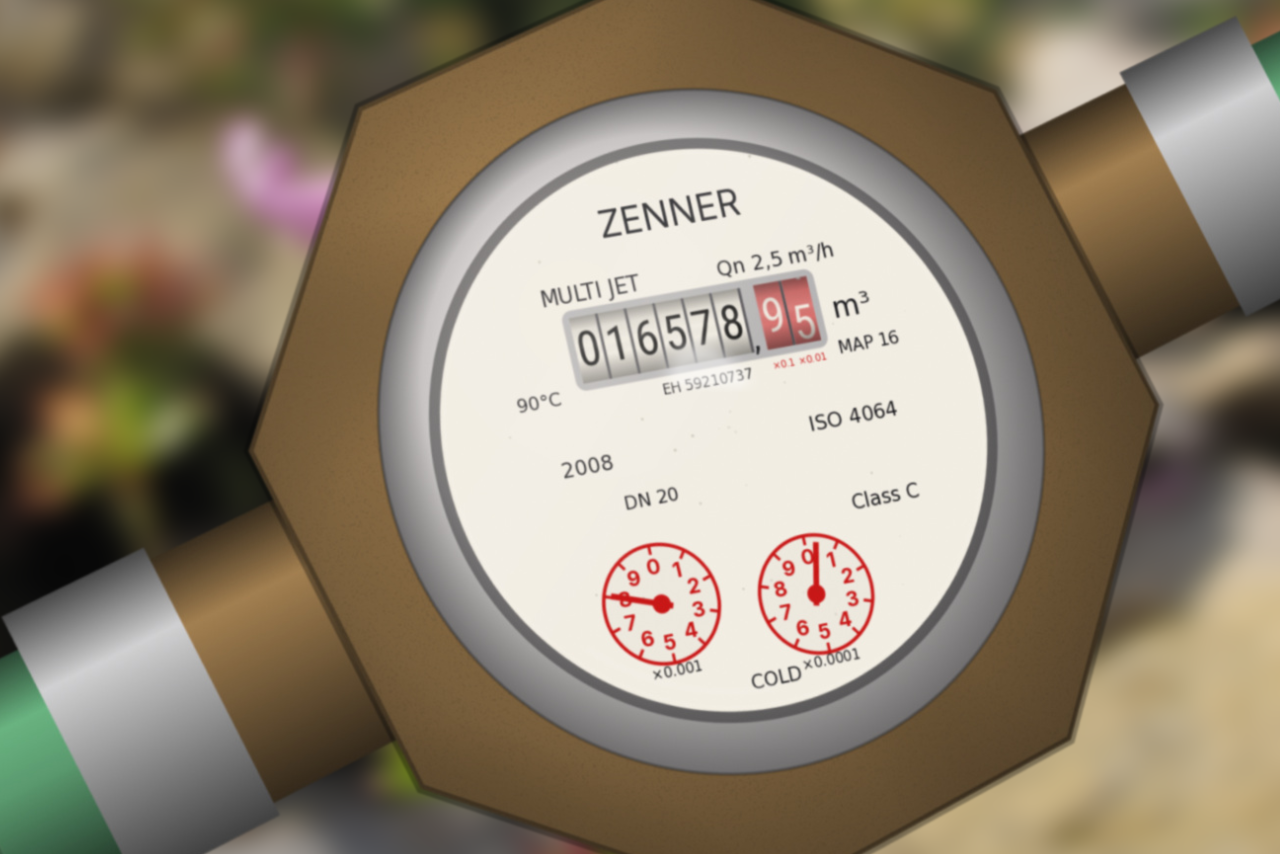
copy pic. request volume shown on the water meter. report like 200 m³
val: 16578.9480 m³
